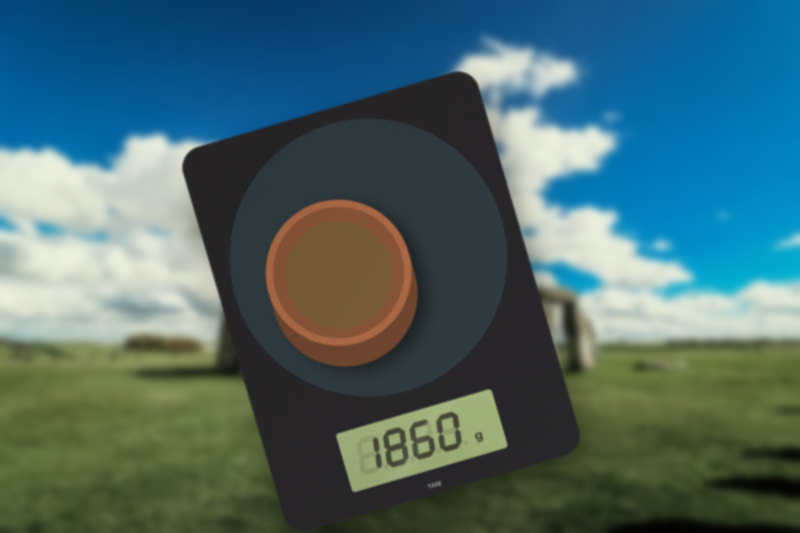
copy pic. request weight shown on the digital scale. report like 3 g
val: 1860 g
